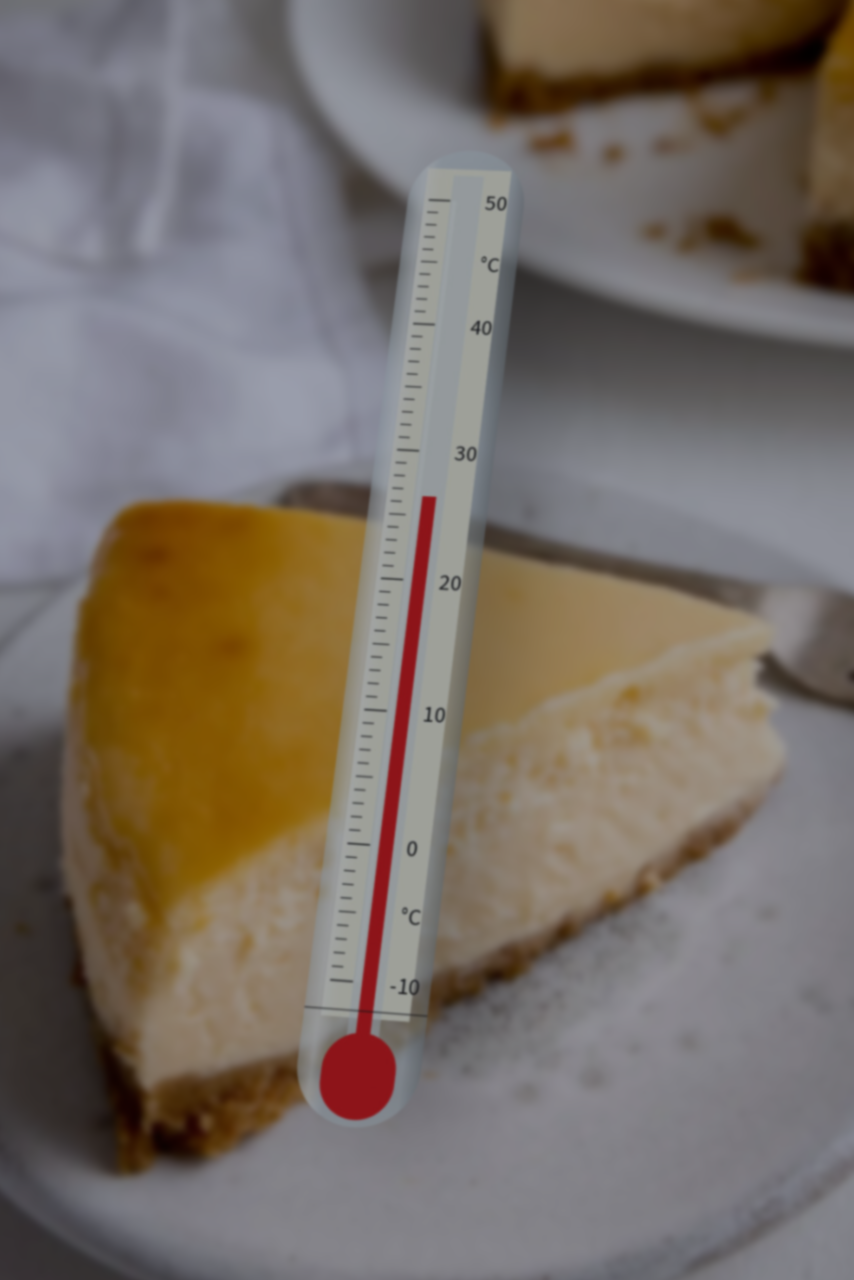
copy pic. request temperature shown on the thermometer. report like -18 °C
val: 26.5 °C
